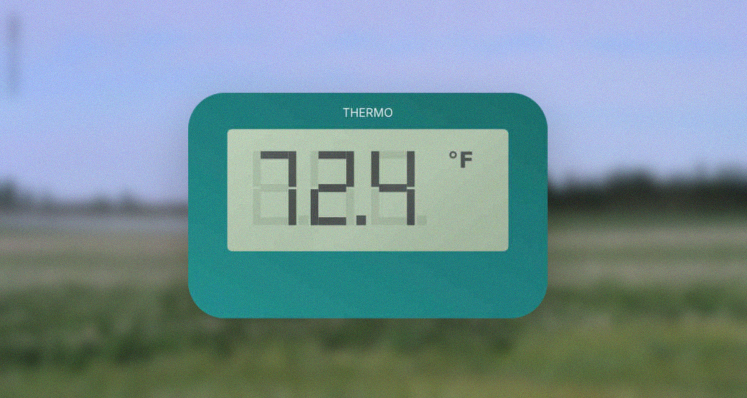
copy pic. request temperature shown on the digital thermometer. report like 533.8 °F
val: 72.4 °F
